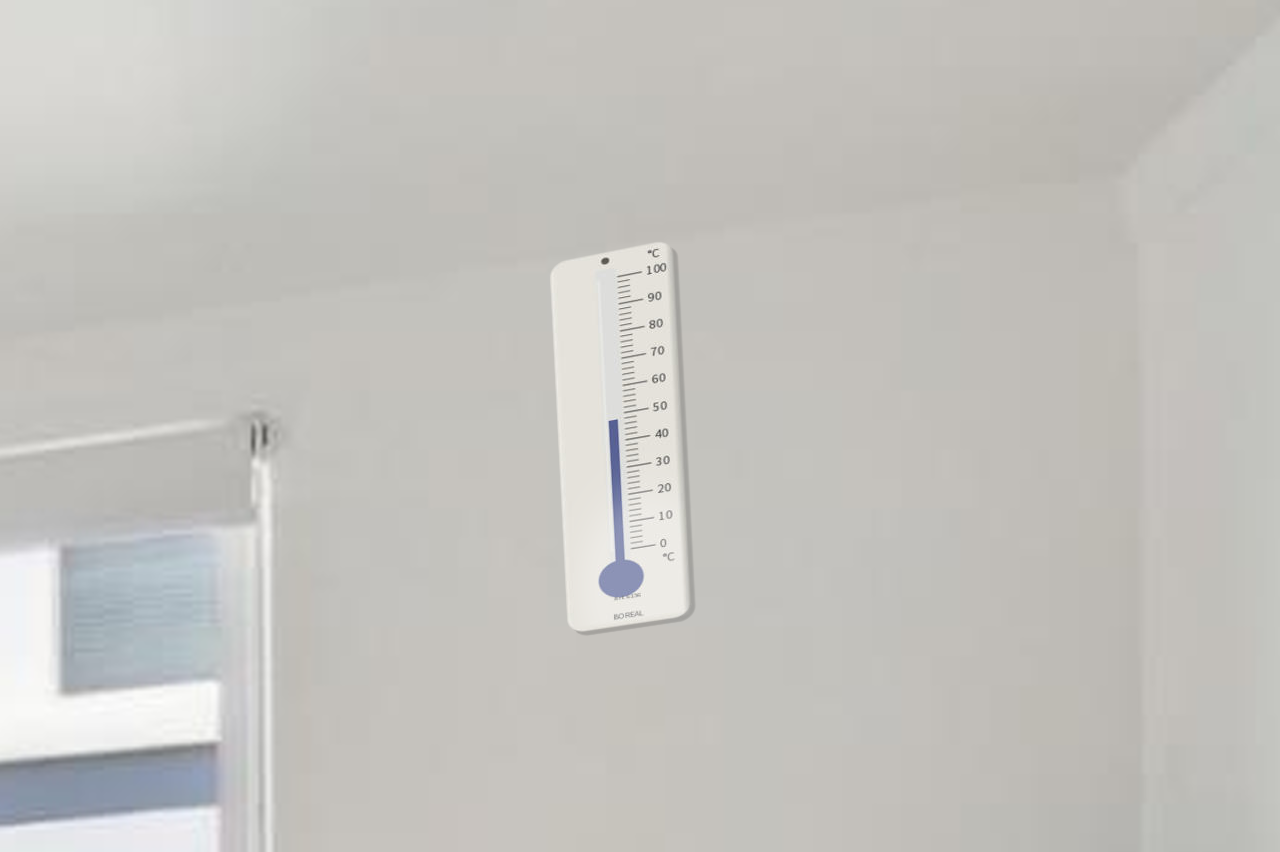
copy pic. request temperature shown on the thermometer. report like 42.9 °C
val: 48 °C
